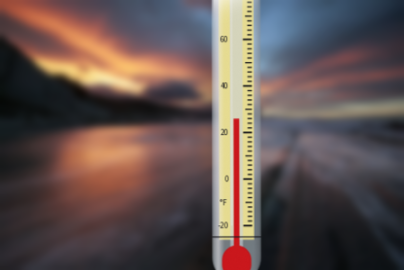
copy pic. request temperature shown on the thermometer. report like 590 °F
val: 26 °F
